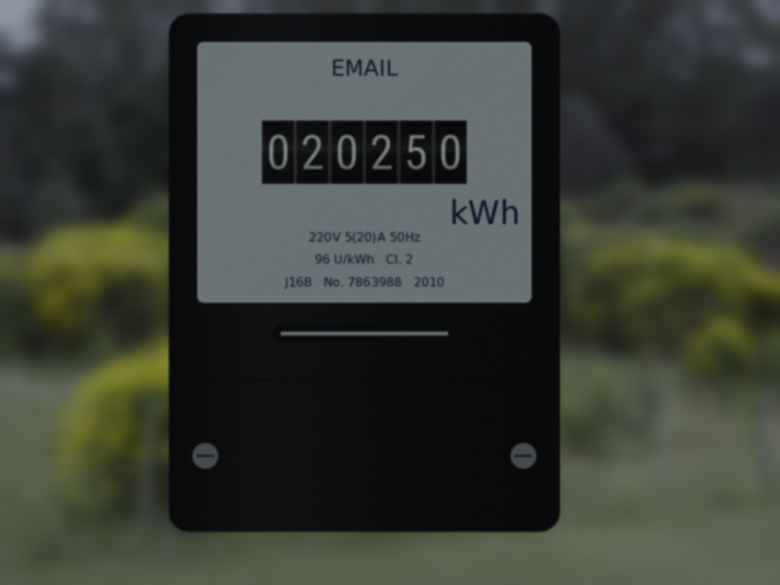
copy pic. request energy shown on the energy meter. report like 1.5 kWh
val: 20250 kWh
